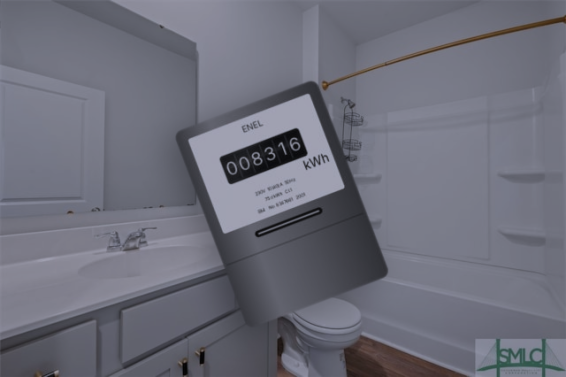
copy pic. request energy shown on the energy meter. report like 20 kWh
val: 8316 kWh
